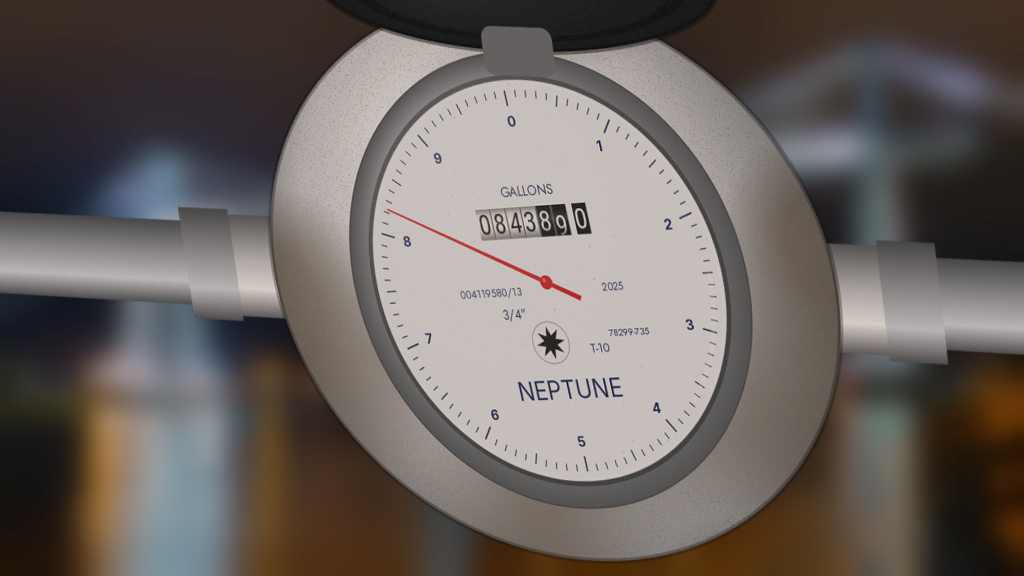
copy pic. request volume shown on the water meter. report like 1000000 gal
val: 843888.2 gal
